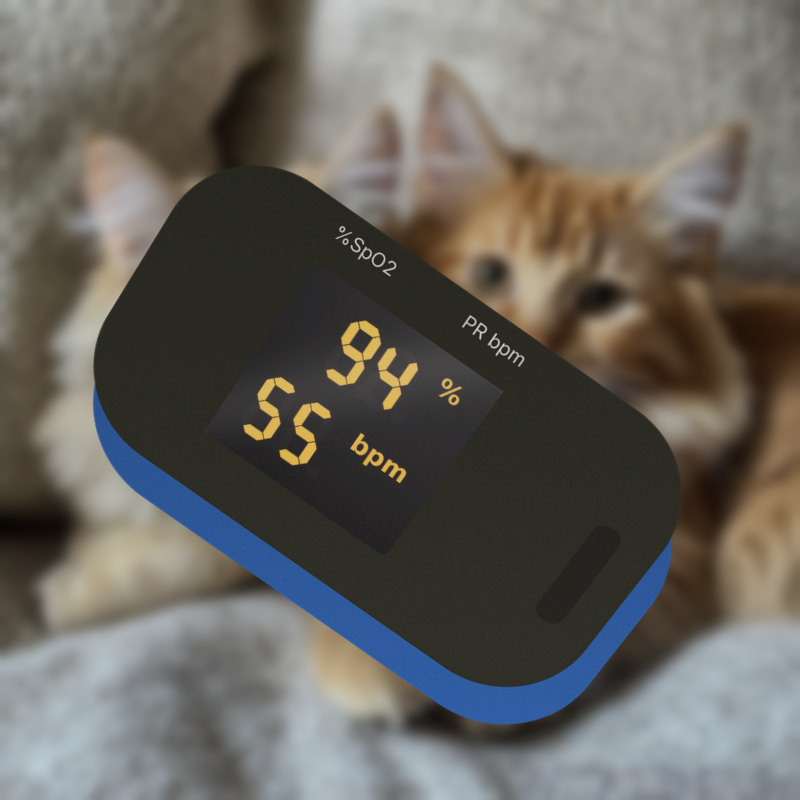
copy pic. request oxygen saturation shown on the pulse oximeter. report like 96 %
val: 94 %
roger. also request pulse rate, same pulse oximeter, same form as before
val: 55 bpm
